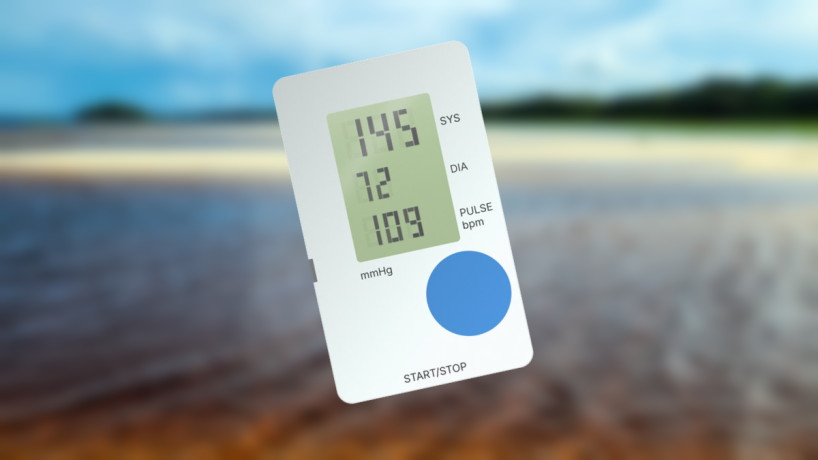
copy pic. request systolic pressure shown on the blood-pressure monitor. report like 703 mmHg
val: 145 mmHg
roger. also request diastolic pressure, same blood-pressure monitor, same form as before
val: 72 mmHg
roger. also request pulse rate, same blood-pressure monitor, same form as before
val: 109 bpm
